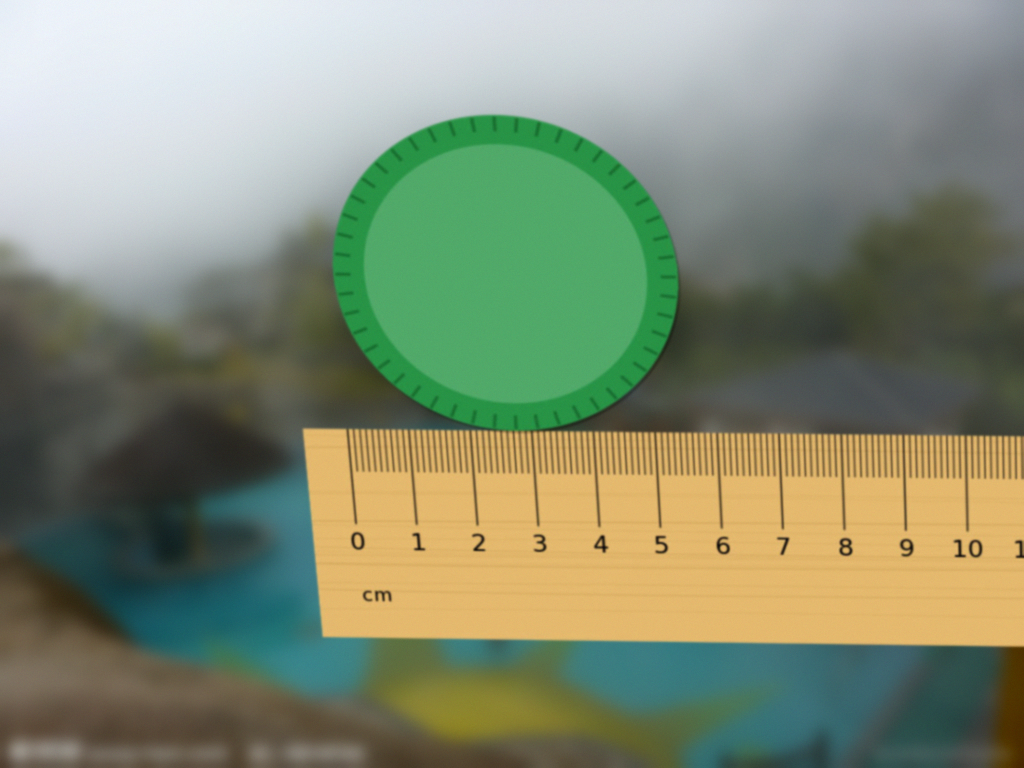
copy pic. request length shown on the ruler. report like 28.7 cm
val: 5.5 cm
